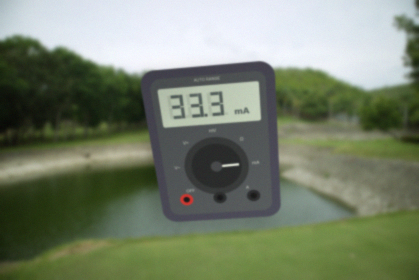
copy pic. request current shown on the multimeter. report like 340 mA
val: 33.3 mA
